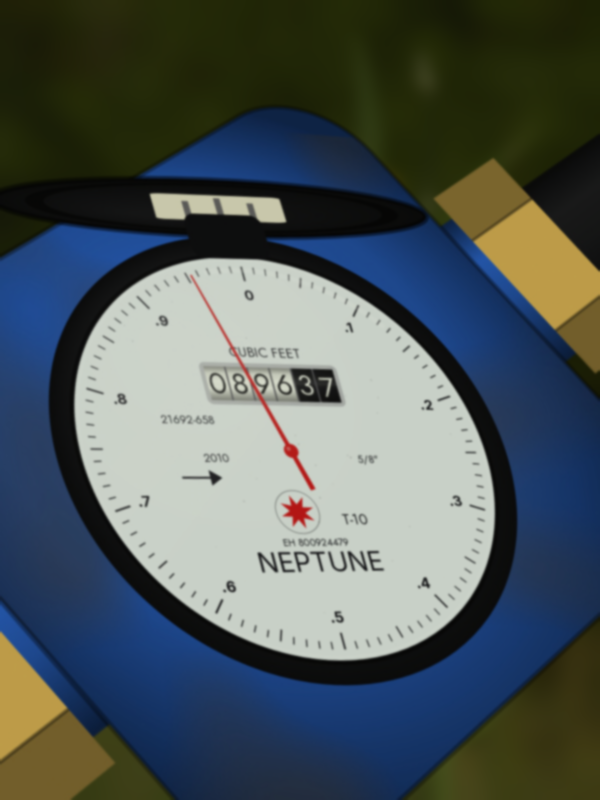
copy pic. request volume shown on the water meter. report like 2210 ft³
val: 89636.95 ft³
